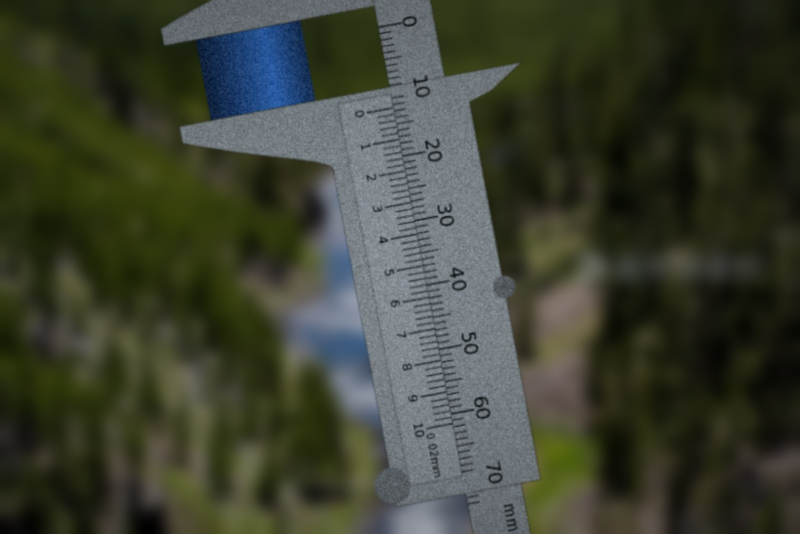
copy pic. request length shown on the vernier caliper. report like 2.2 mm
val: 12.5 mm
